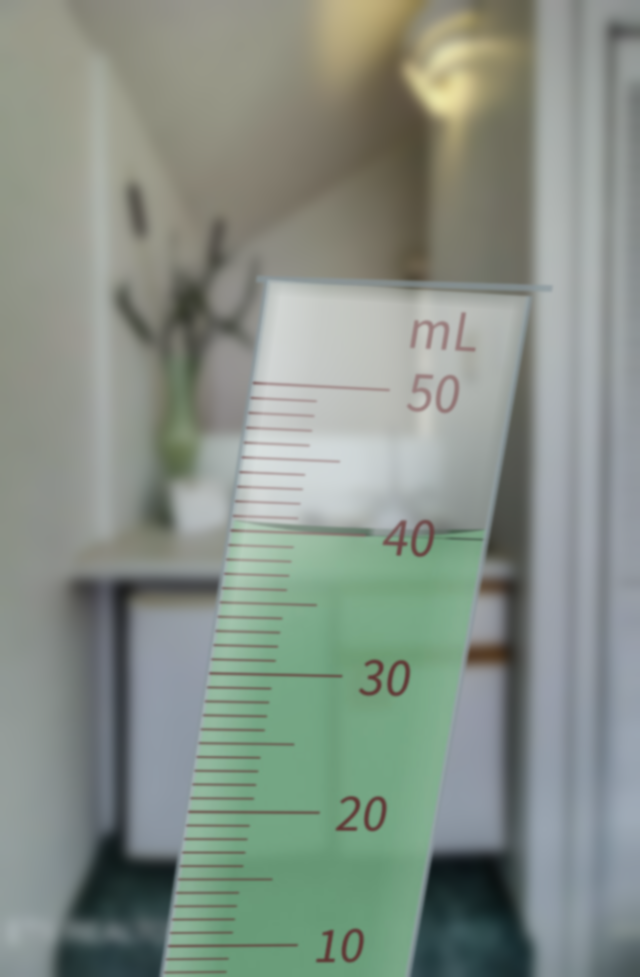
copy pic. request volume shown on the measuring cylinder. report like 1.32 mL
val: 40 mL
